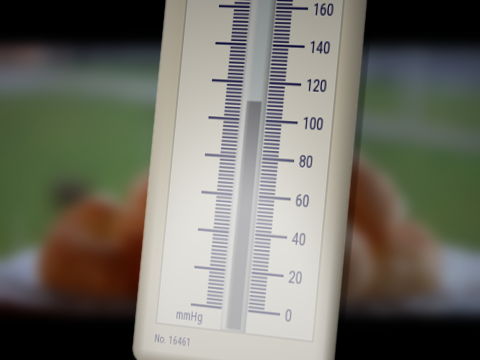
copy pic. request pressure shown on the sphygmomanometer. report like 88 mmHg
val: 110 mmHg
